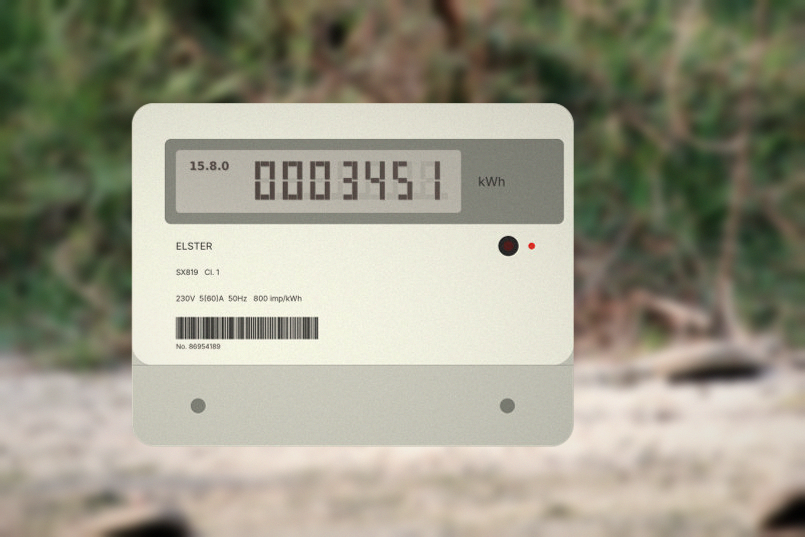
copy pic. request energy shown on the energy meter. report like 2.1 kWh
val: 3451 kWh
